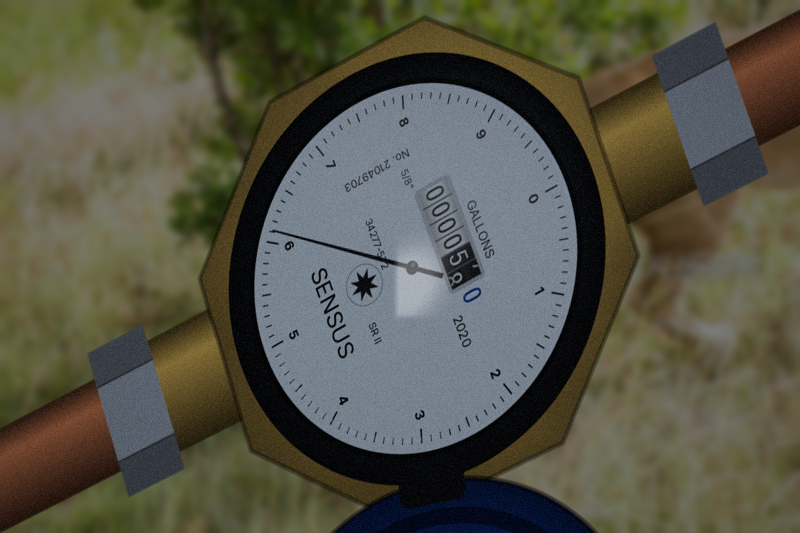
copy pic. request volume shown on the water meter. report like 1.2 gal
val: 576.1 gal
